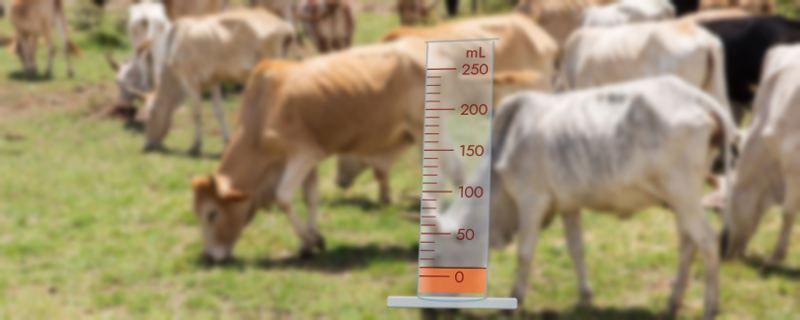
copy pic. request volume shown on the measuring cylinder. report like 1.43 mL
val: 10 mL
